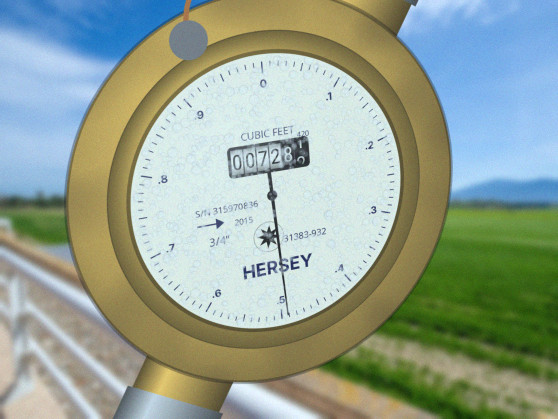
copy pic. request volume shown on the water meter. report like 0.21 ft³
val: 7281.49 ft³
